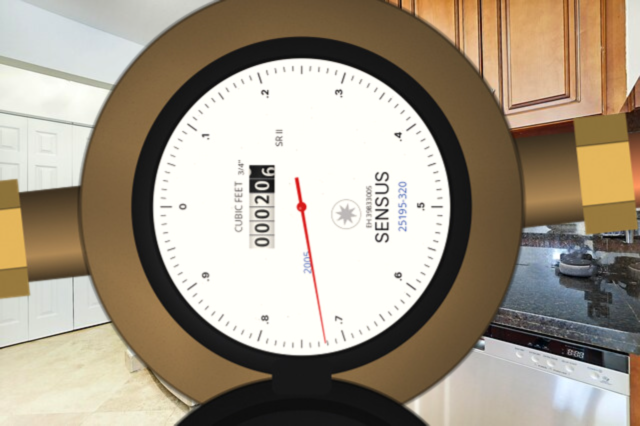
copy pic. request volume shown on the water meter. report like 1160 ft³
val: 205.72 ft³
